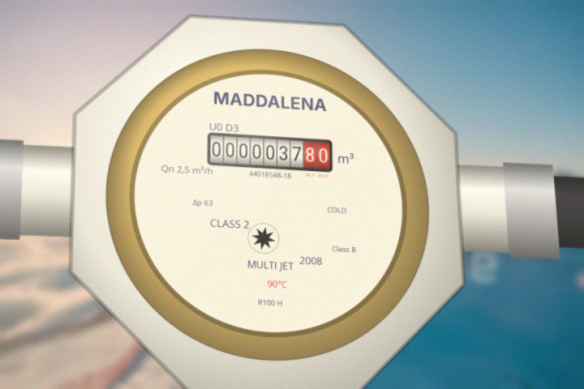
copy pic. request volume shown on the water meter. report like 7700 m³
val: 37.80 m³
